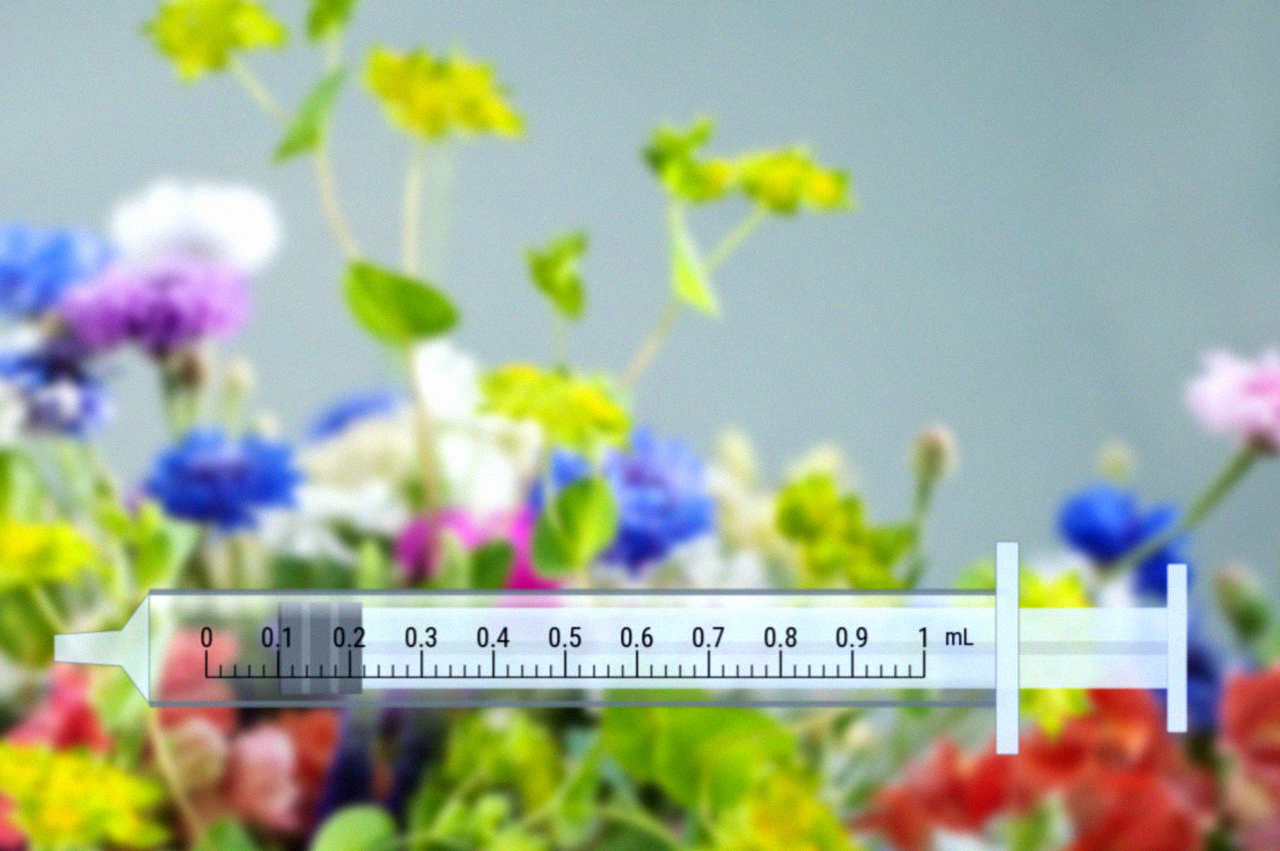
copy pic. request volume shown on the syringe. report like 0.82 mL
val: 0.1 mL
